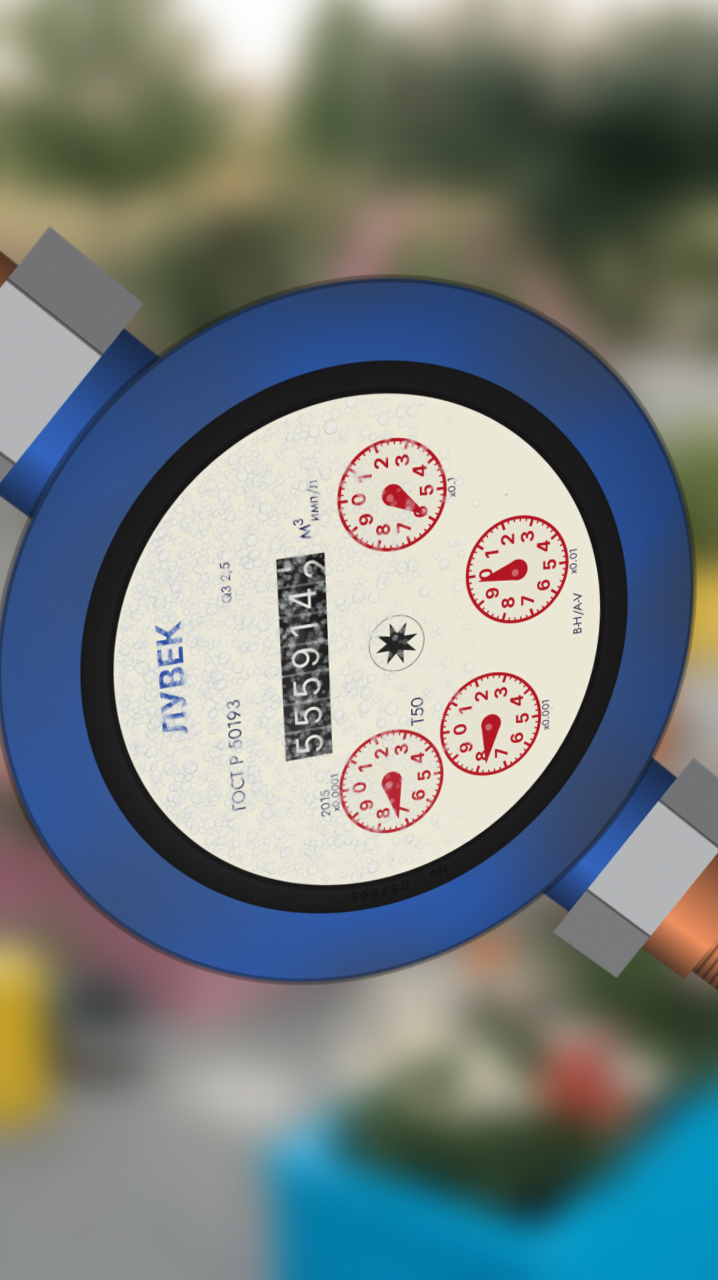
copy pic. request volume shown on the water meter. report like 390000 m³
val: 5559141.5977 m³
